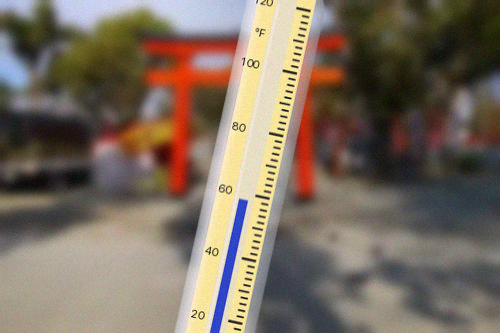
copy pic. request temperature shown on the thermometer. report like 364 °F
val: 58 °F
